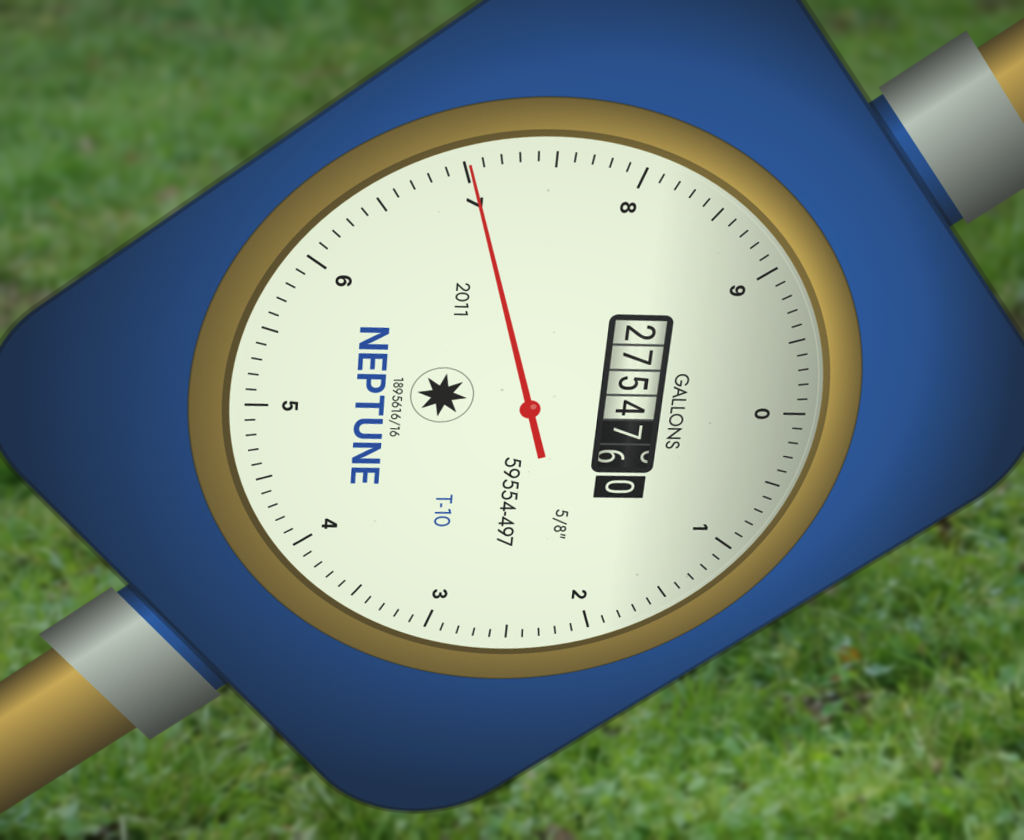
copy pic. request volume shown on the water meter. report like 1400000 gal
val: 2754757.0 gal
